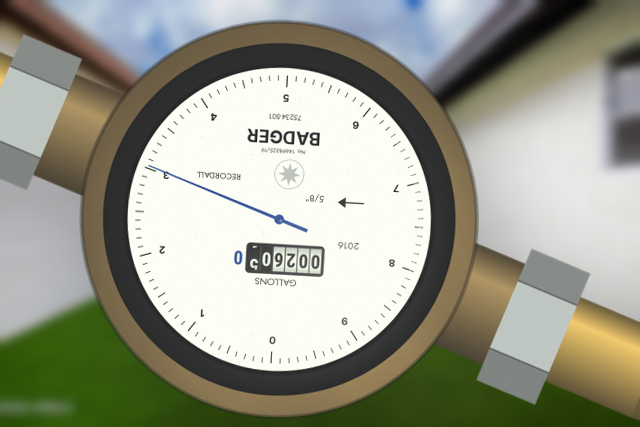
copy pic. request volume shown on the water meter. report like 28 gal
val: 26053.0 gal
